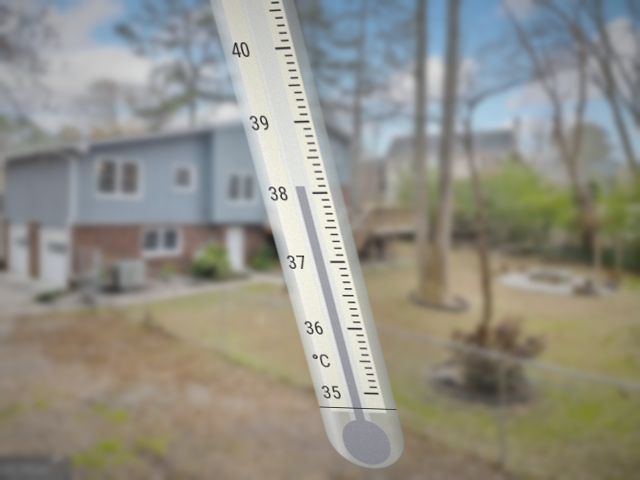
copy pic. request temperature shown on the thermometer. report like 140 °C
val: 38.1 °C
